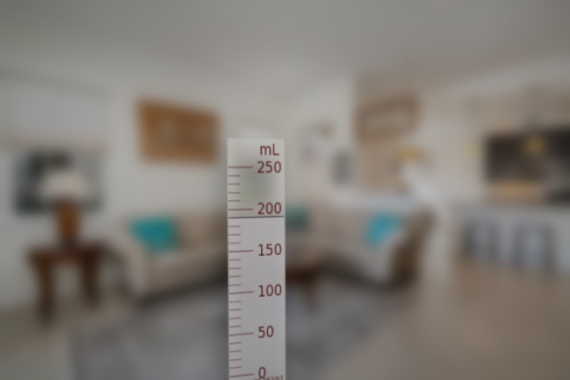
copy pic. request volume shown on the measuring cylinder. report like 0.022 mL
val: 190 mL
